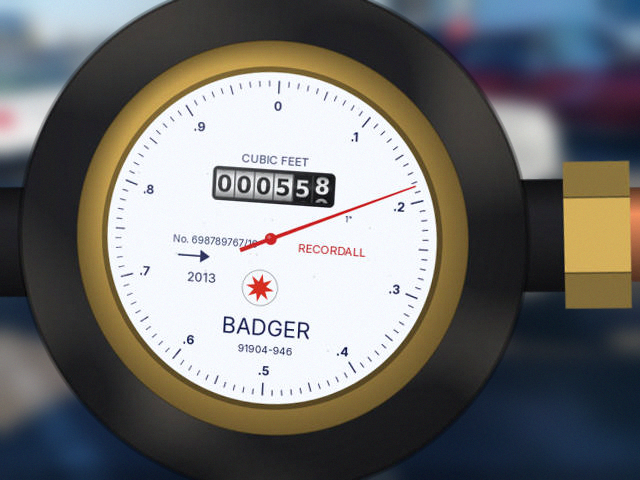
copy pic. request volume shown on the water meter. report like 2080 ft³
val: 558.18 ft³
